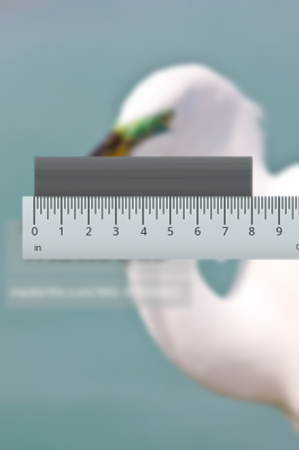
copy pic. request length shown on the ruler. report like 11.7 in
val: 8 in
